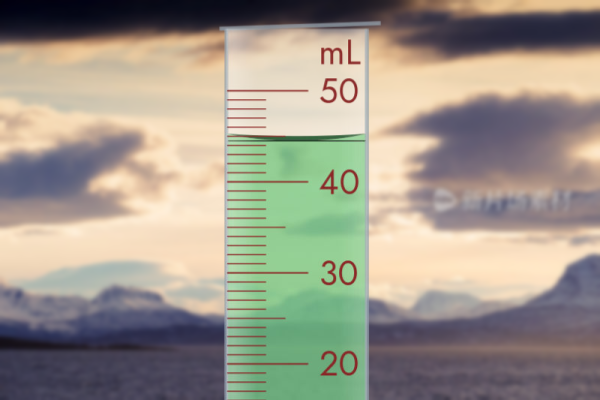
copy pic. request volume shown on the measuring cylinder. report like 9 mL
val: 44.5 mL
